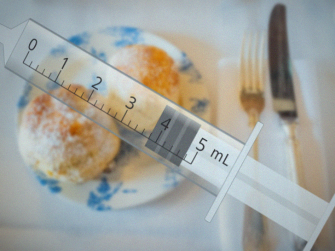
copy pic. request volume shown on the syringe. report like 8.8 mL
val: 3.8 mL
